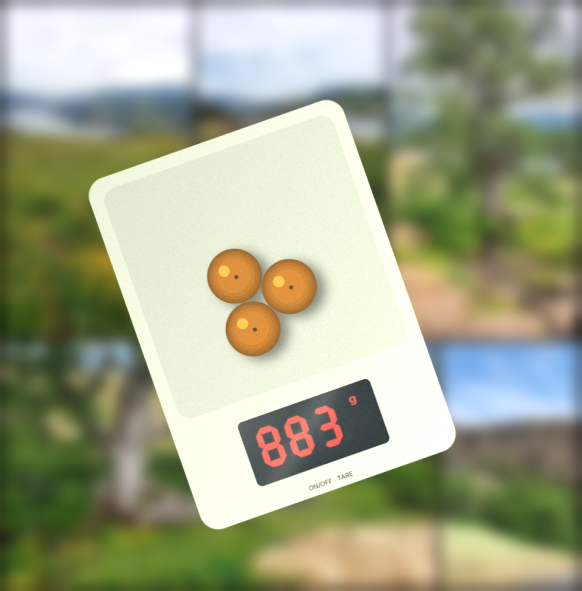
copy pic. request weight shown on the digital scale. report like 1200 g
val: 883 g
